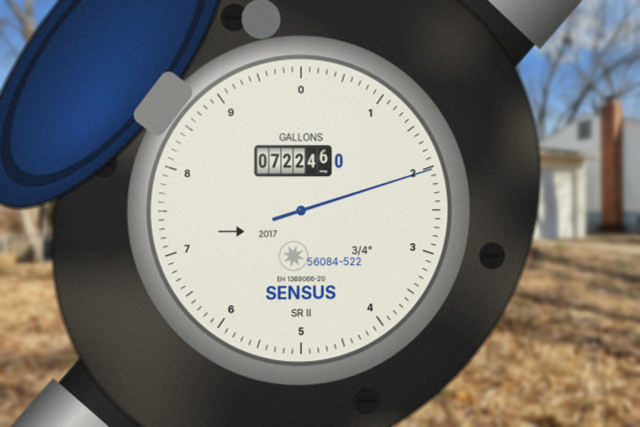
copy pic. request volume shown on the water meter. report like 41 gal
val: 722462.0 gal
